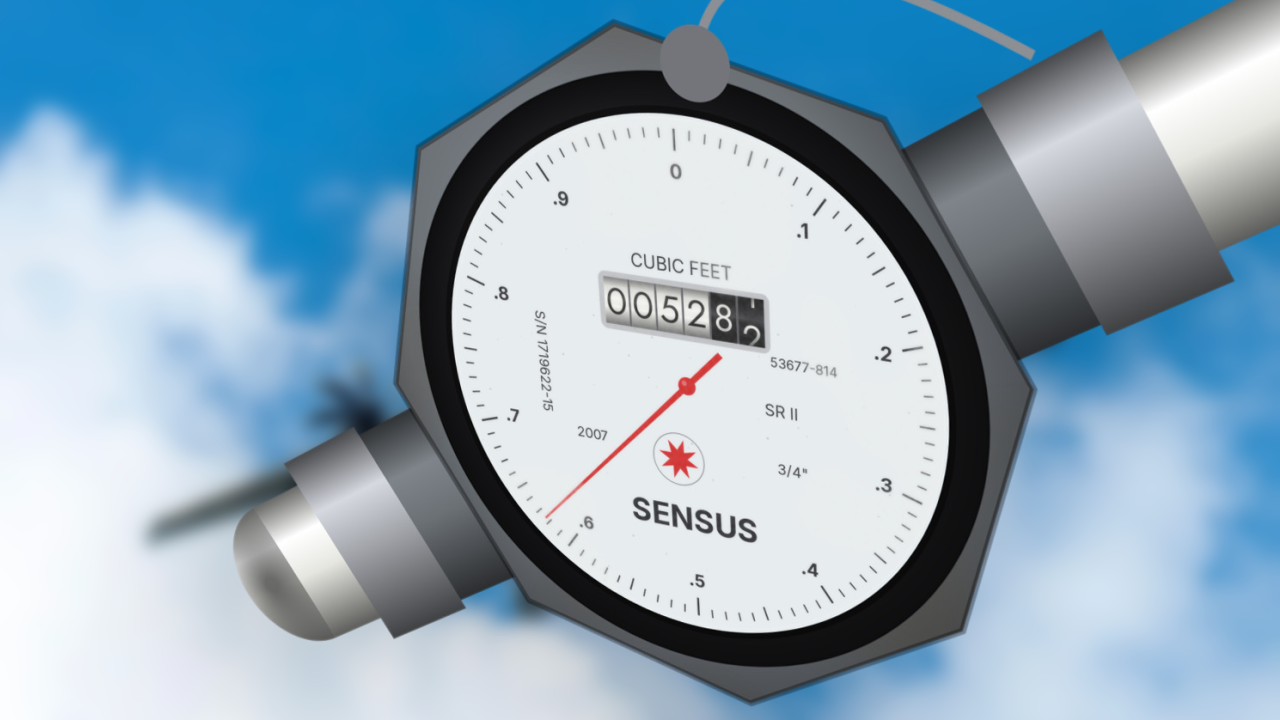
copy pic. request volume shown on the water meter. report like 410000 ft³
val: 5281.62 ft³
